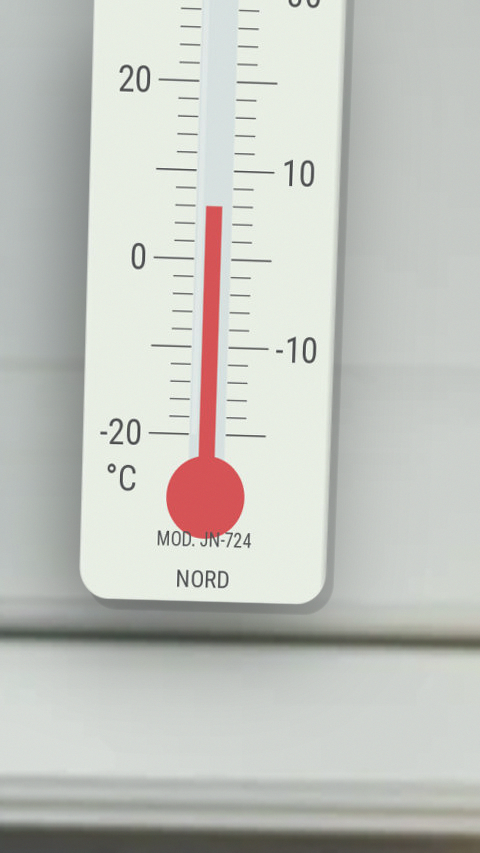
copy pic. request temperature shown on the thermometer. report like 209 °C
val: 6 °C
